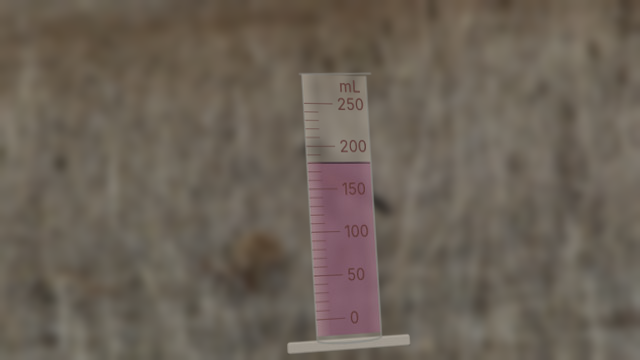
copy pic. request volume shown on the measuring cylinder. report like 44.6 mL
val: 180 mL
